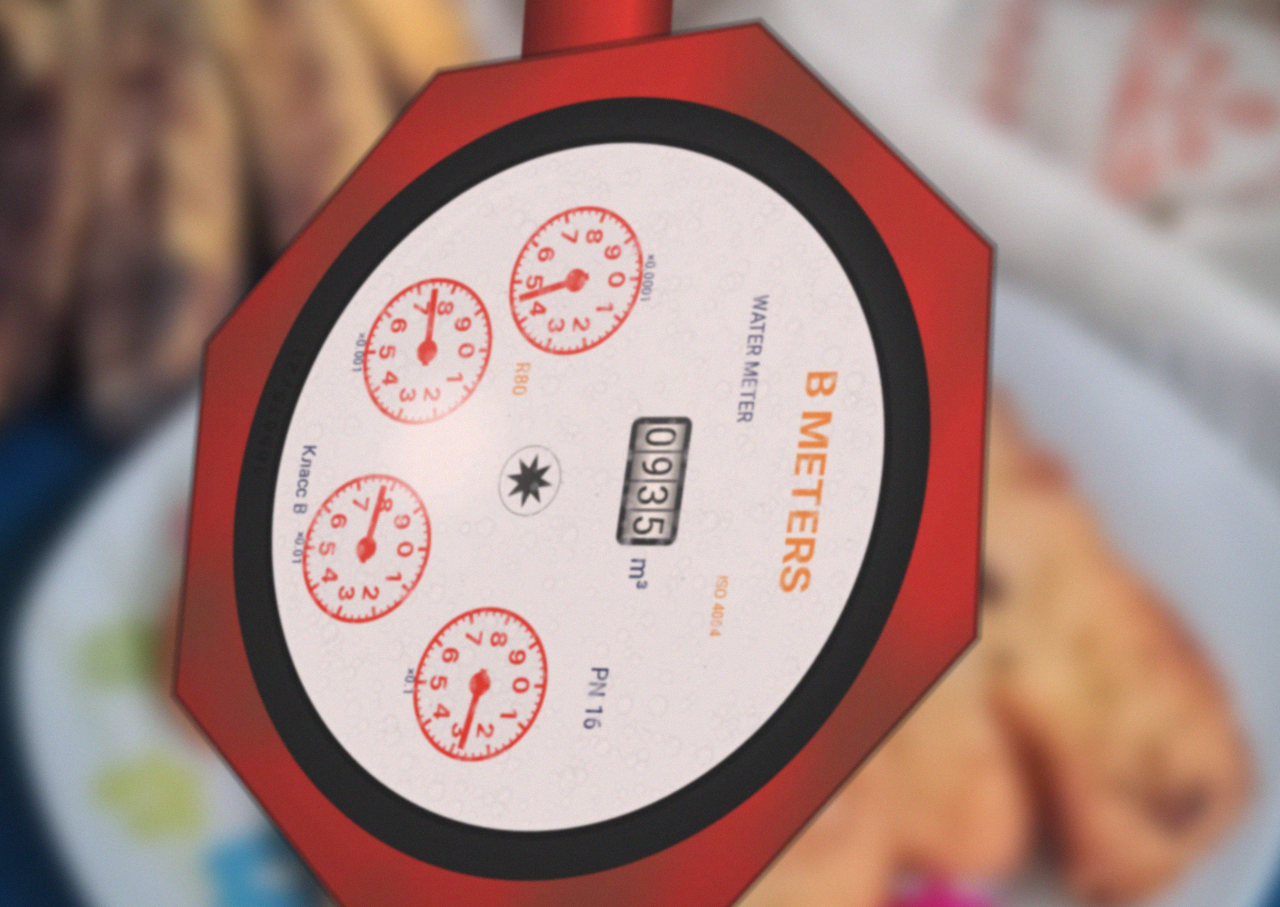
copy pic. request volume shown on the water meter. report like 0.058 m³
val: 935.2774 m³
